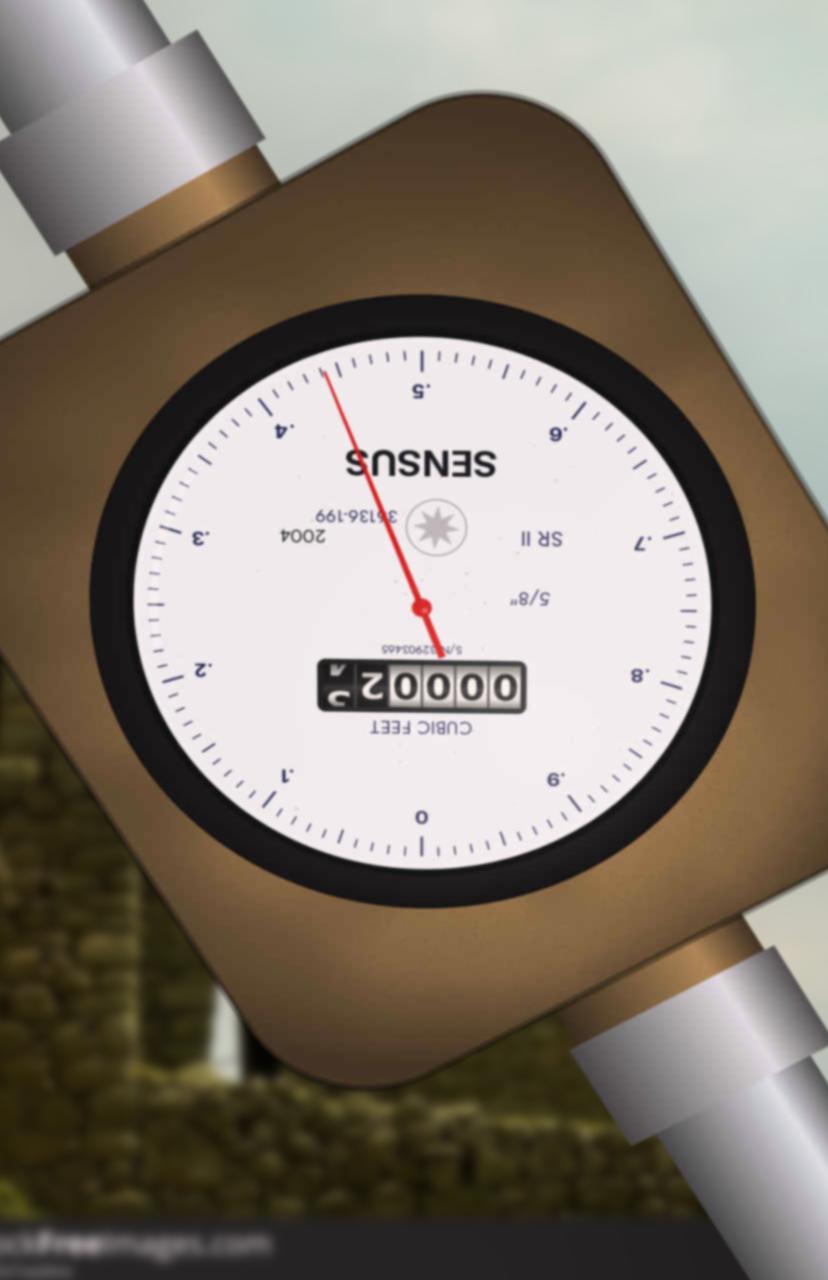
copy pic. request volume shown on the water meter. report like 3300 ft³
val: 23.44 ft³
